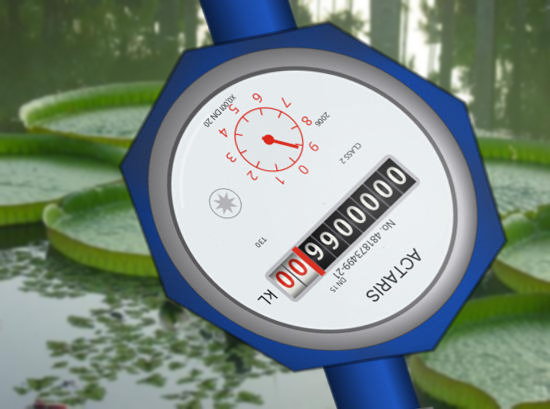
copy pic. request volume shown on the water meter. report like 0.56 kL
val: 65.999 kL
